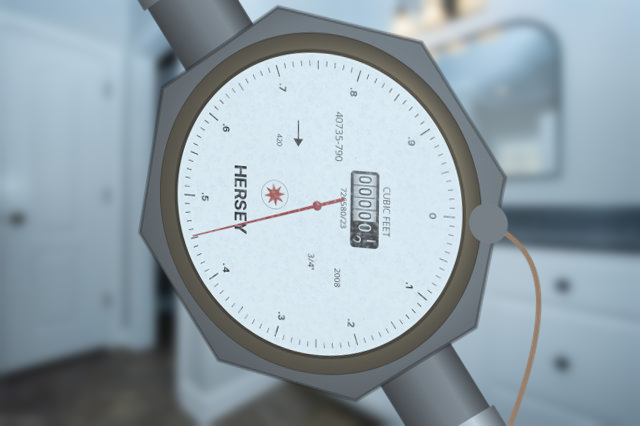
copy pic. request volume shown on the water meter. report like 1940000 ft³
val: 1.45 ft³
